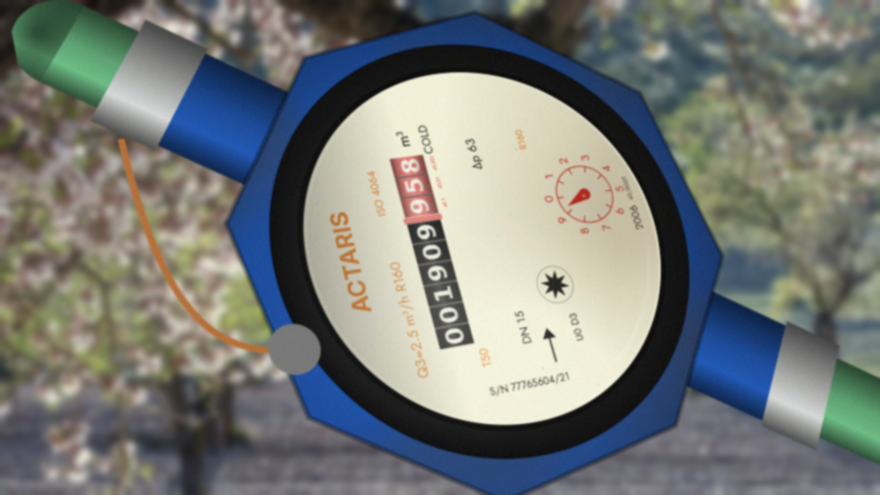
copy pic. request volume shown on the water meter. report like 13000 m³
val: 1909.9579 m³
